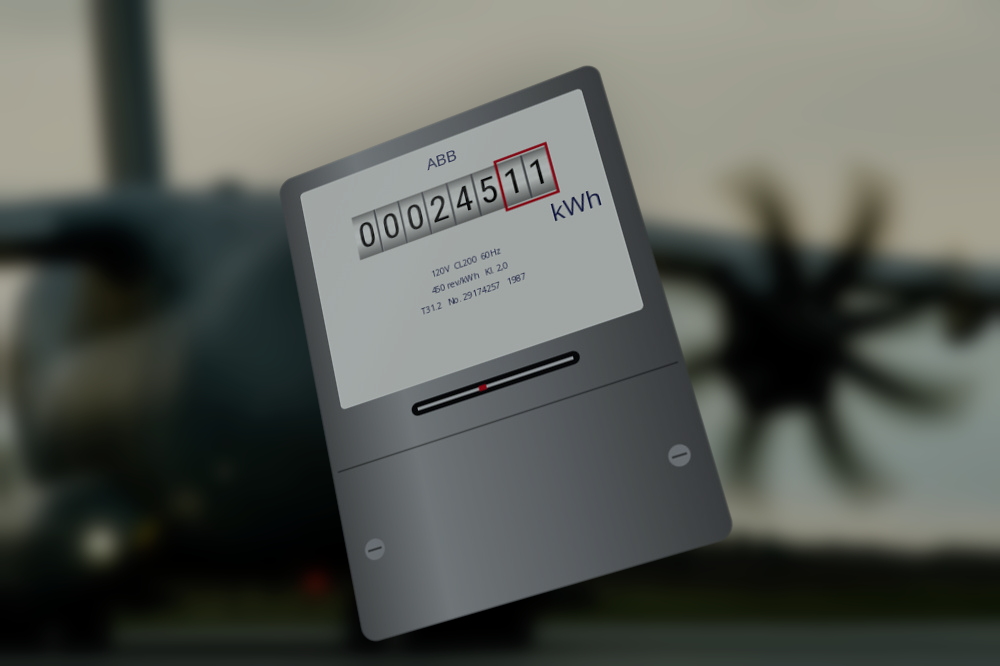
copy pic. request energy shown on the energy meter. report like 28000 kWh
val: 245.11 kWh
